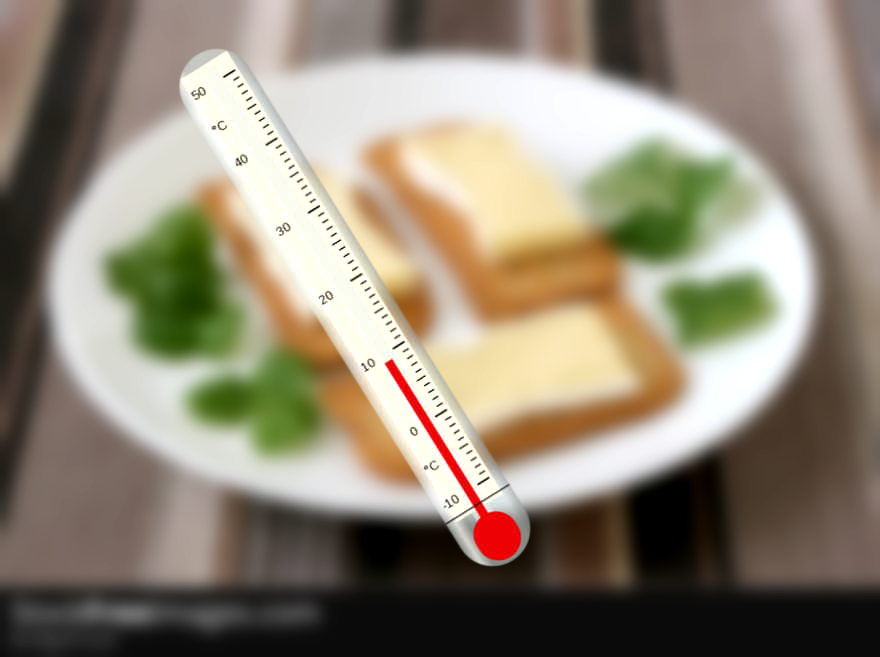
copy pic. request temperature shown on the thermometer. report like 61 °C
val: 9 °C
